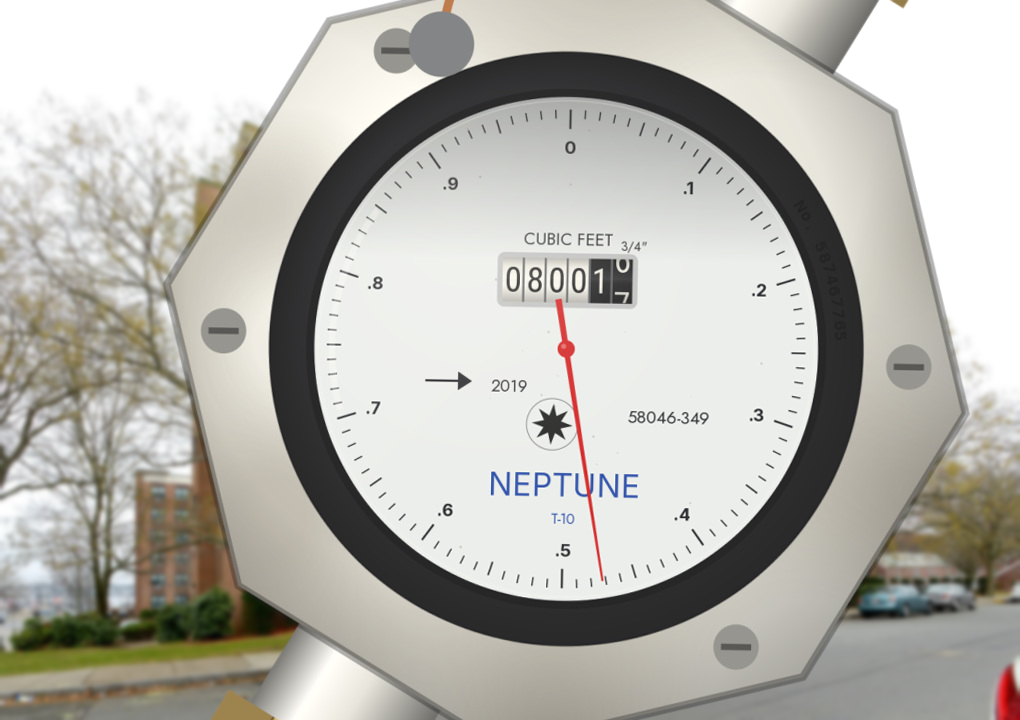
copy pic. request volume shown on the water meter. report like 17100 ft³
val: 80016.47 ft³
